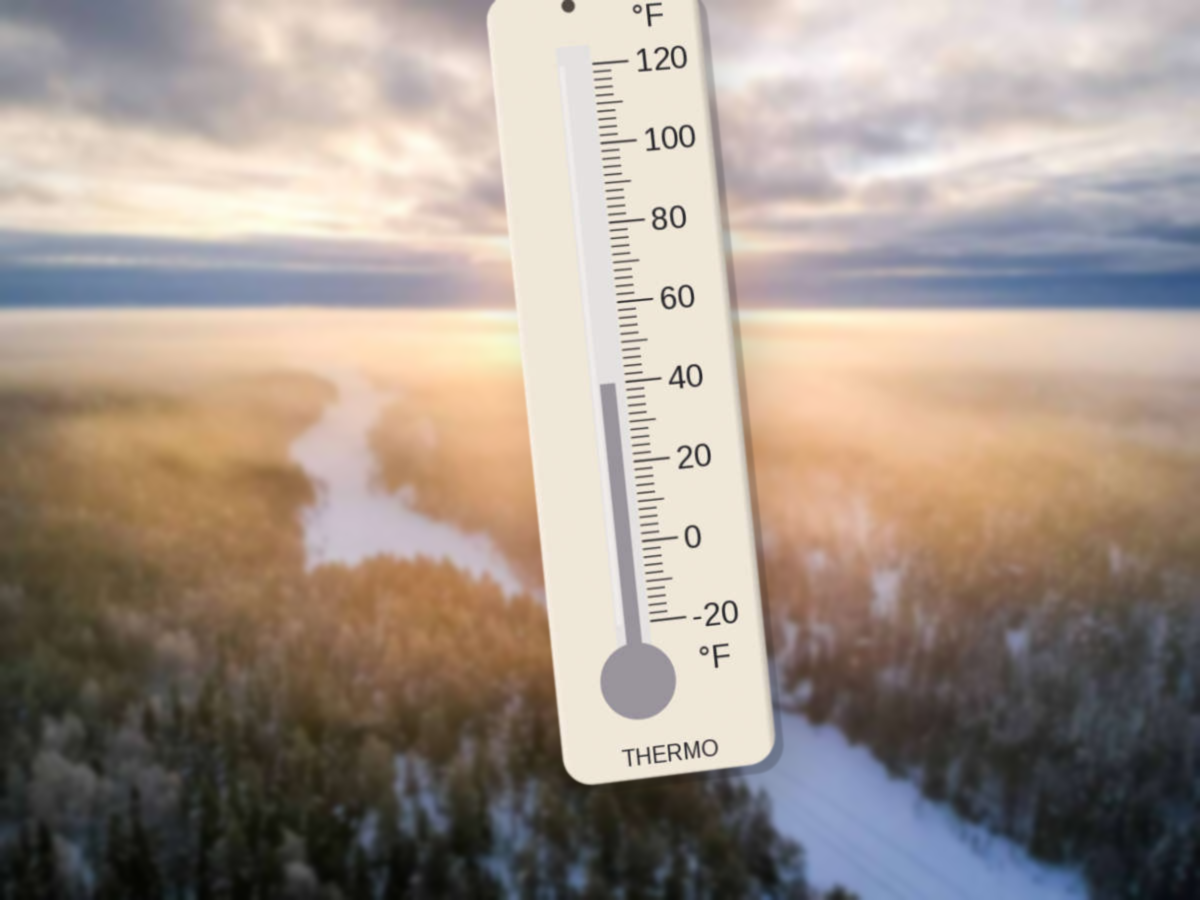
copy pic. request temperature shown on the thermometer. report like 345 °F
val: 40 °F
